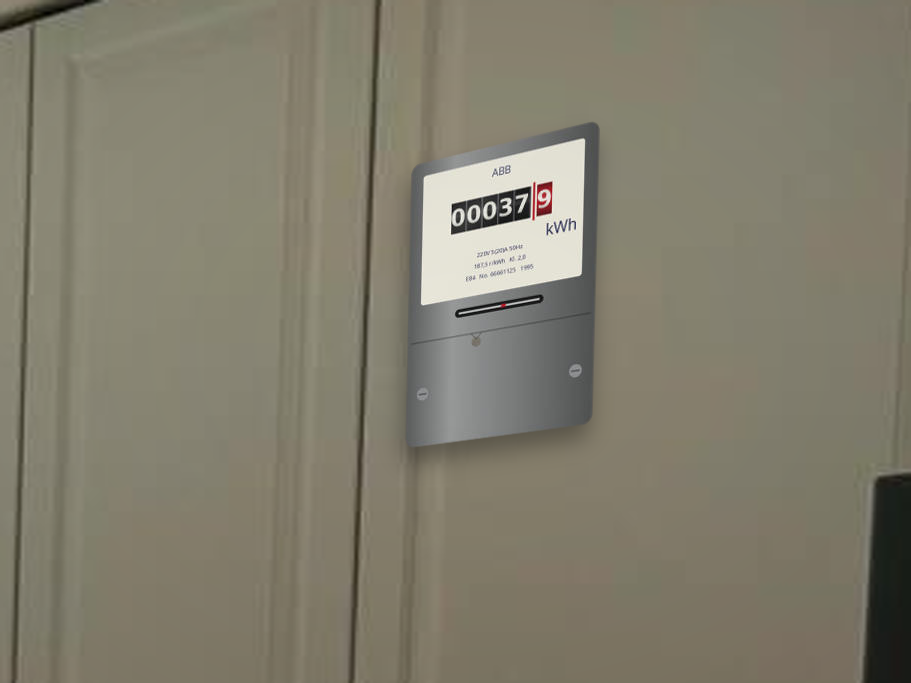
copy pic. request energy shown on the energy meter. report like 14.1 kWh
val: 37.9 kWh
